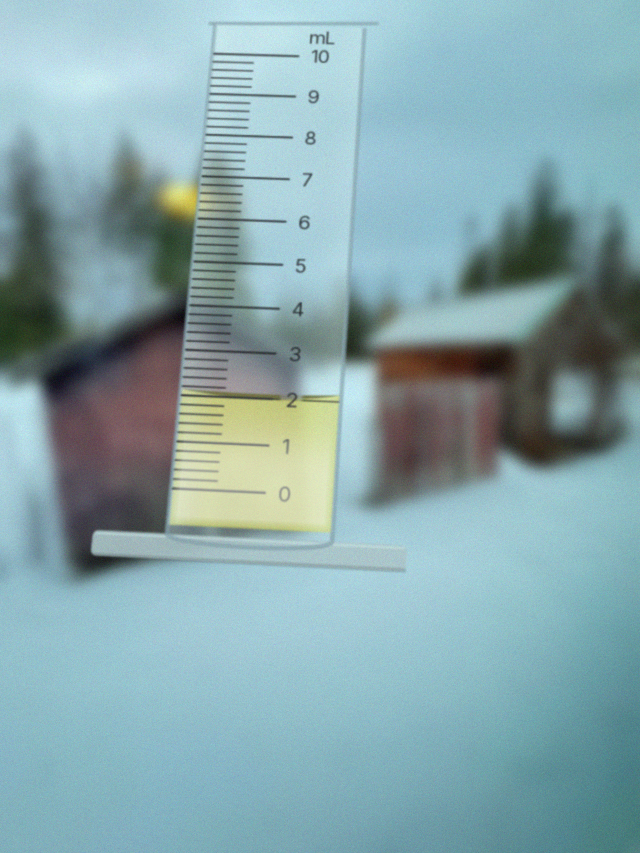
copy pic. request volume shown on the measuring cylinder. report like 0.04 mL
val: 2 mL
